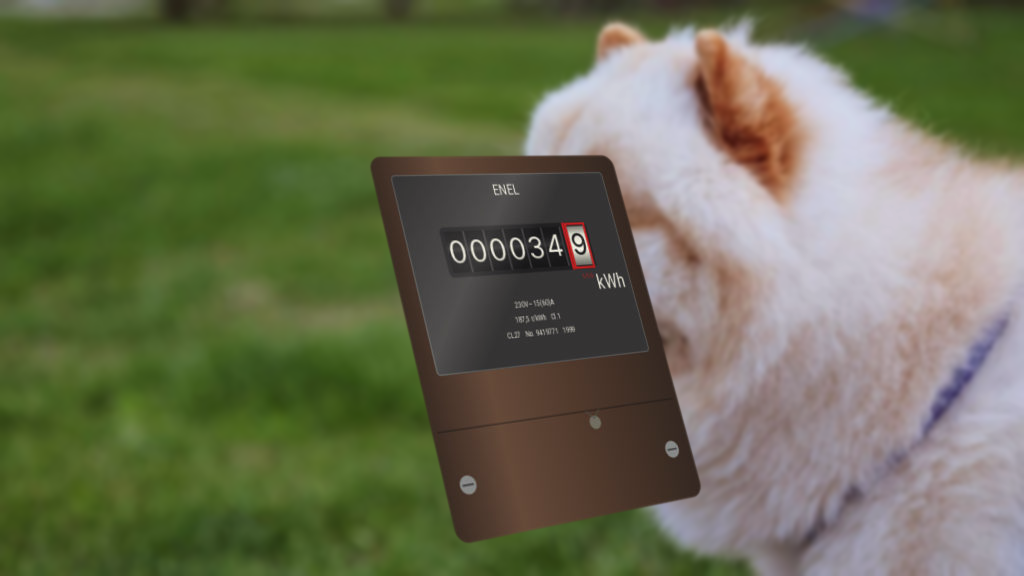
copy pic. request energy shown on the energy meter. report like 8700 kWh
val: 34.9 kWh
